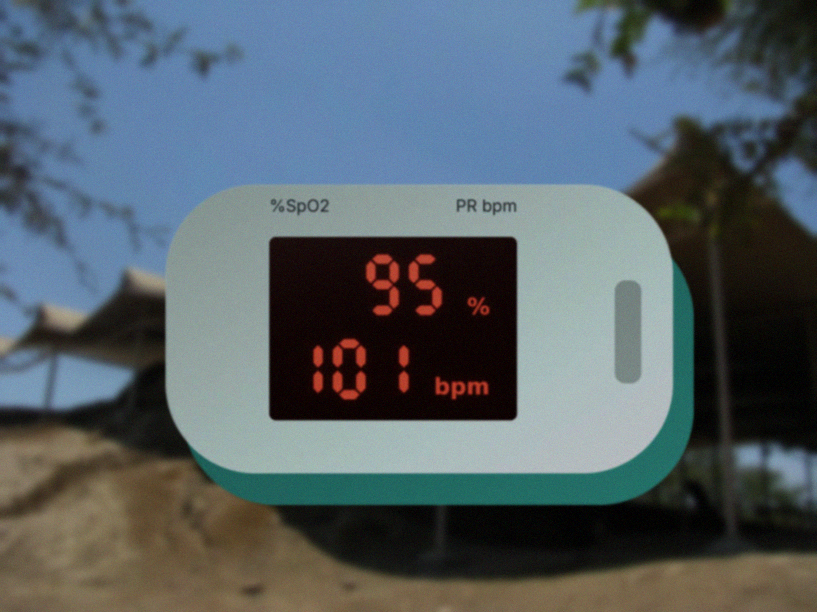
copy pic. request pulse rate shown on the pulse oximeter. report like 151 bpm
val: 101 bpm
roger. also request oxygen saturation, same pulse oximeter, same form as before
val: 95 %
